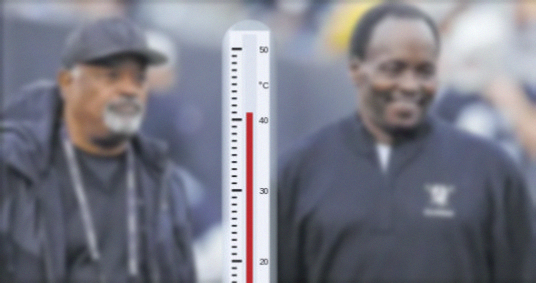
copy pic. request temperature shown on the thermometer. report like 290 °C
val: 41 °C
